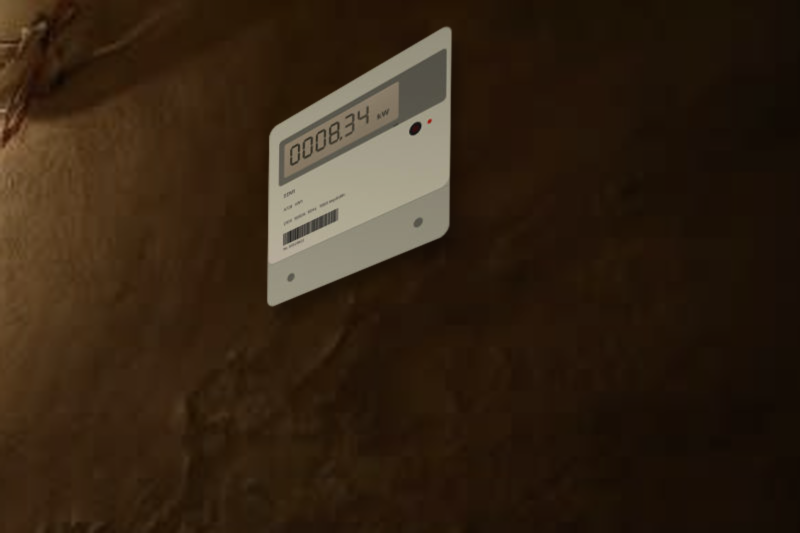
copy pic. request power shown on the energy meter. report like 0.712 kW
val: 8.34 kW
